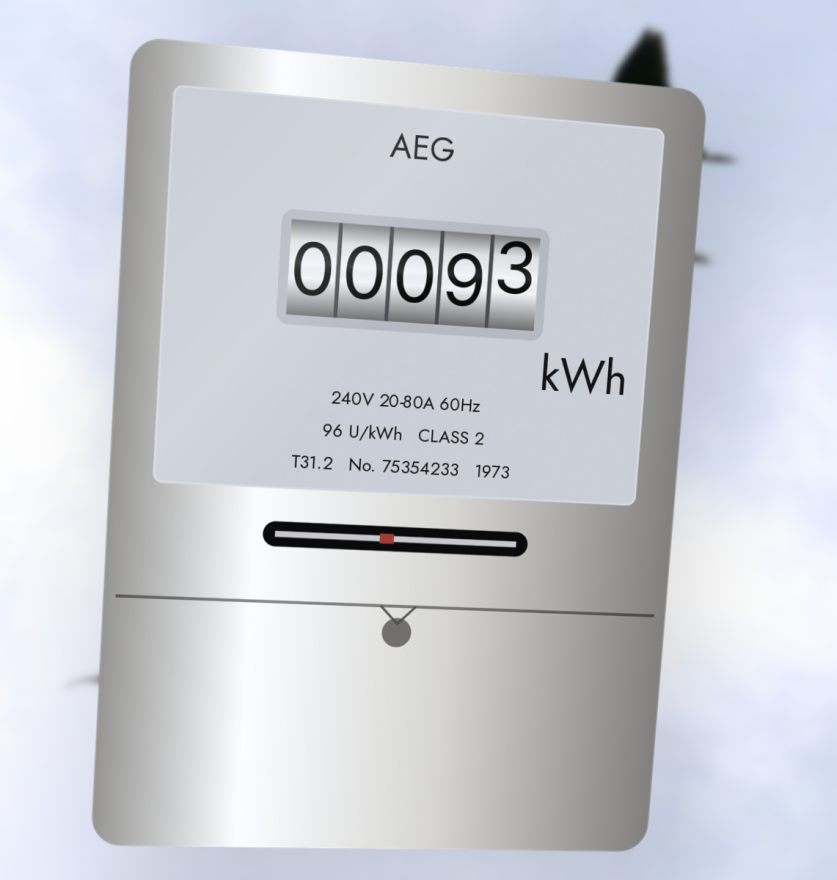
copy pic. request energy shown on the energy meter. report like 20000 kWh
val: 93 kWh
